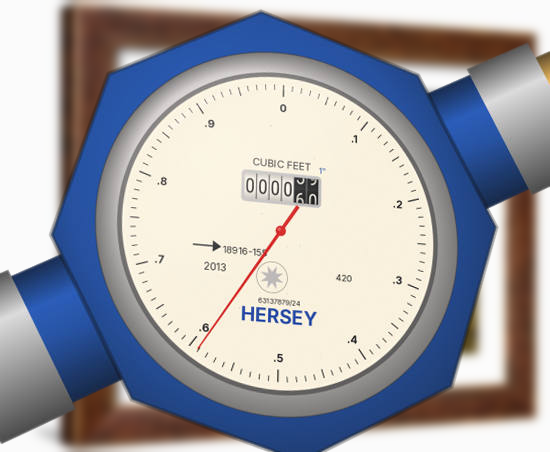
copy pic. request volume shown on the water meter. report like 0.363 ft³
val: 59.59 ft³
